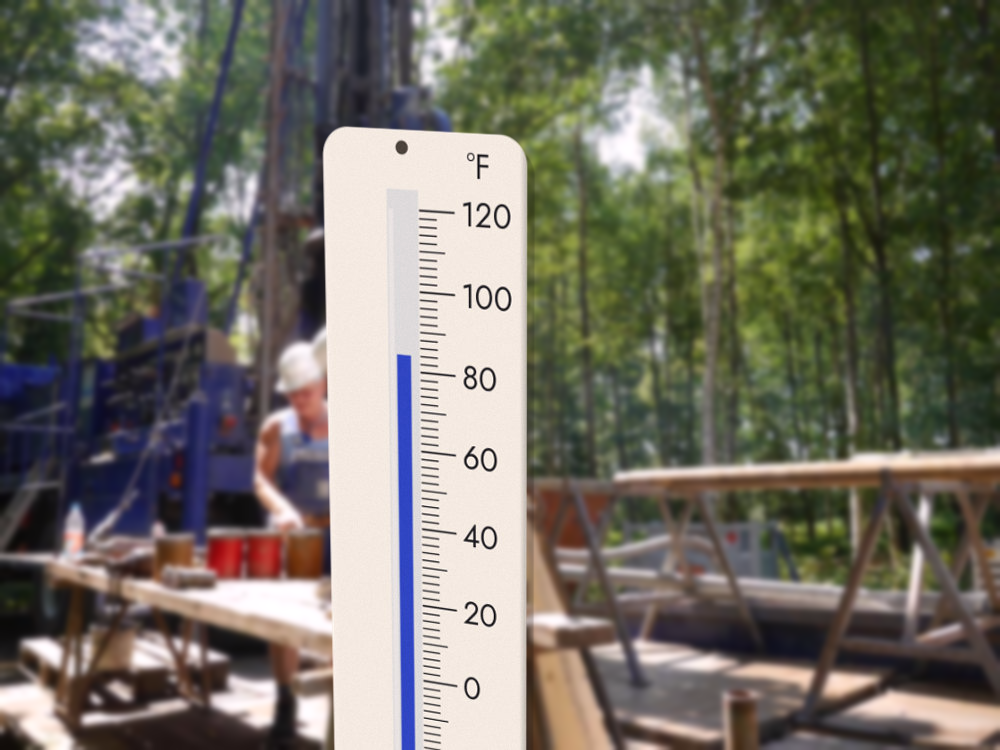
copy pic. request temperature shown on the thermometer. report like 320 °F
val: 84 °F
